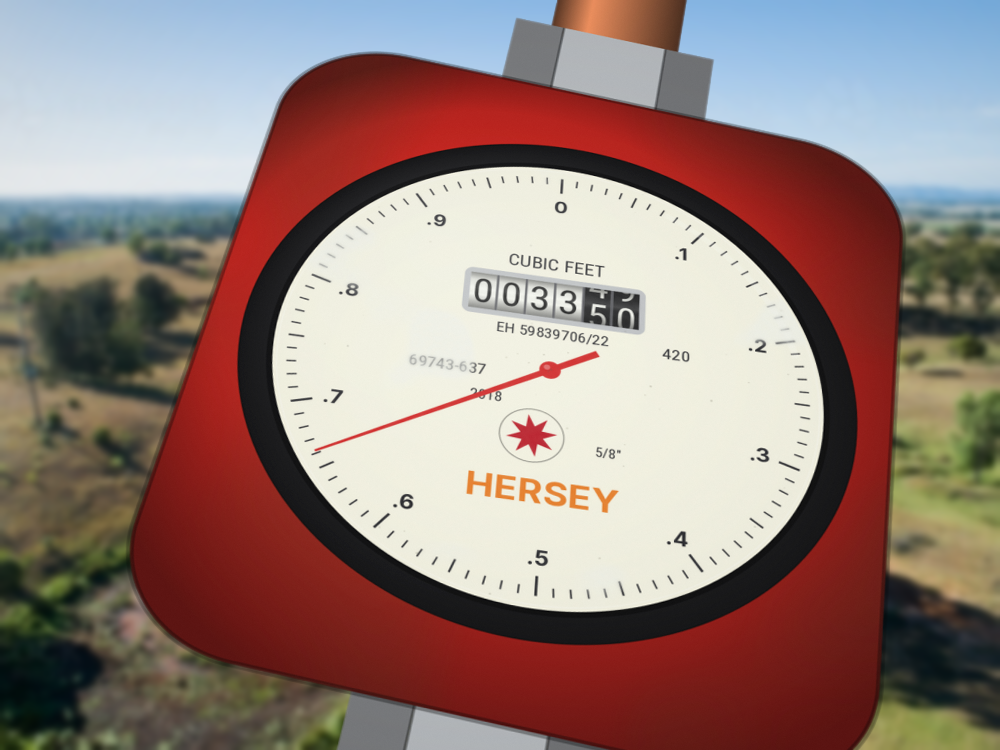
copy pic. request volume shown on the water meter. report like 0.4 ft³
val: 3349.66 ft³
